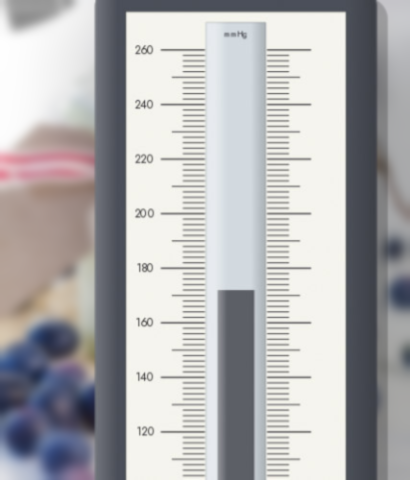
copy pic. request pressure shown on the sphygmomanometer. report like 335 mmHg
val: 172 mmHg
